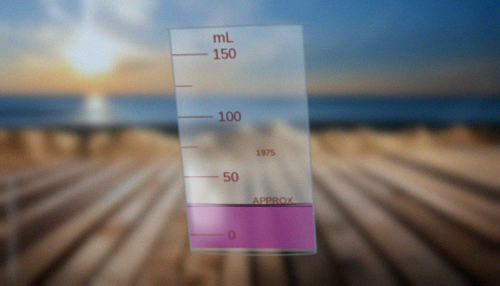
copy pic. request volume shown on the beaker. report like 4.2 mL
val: 25 mL
